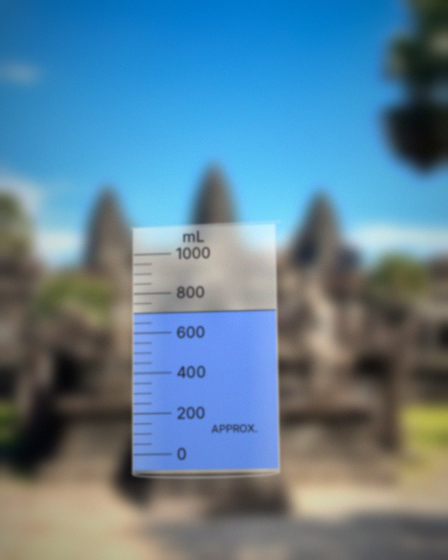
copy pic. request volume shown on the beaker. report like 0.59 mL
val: 700 mL
